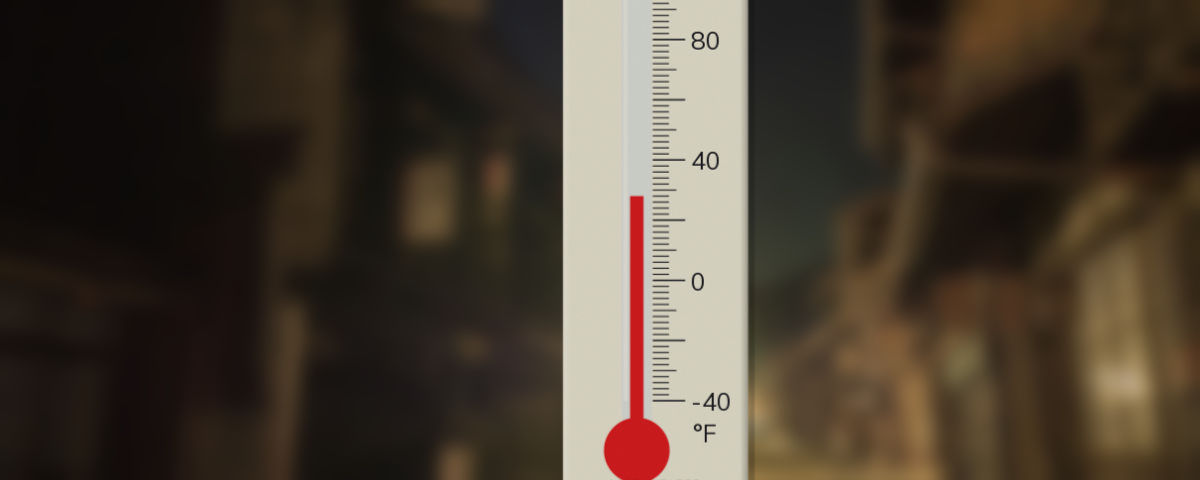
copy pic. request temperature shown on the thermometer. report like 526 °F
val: 28 °F
